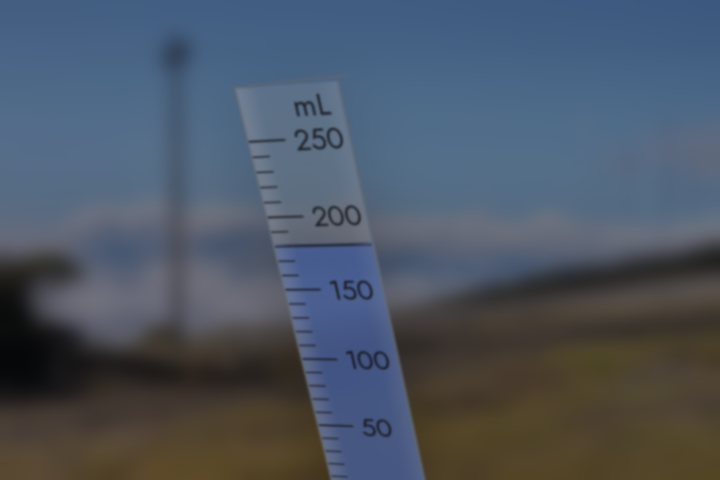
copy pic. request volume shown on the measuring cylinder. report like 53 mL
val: 180 mL
